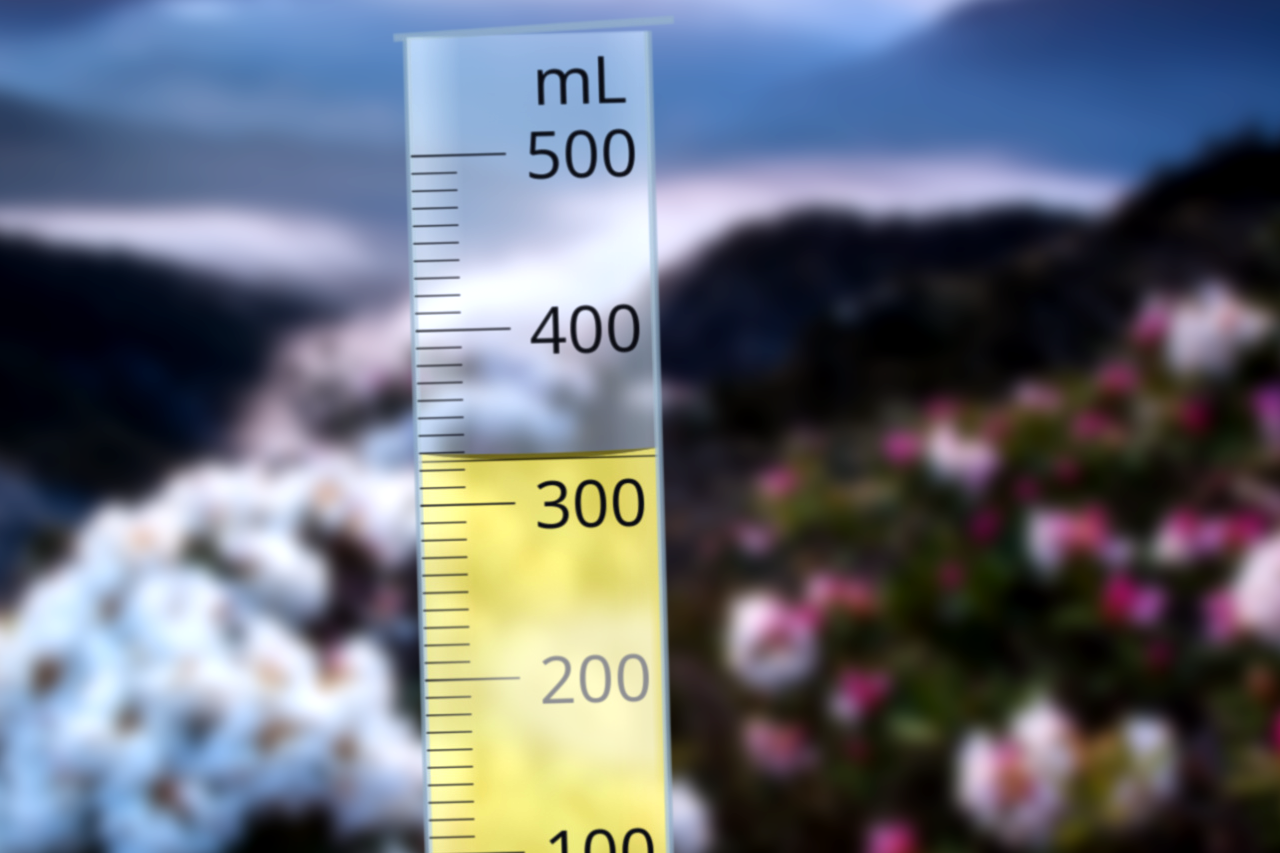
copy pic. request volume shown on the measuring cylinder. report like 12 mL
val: 325 mL
